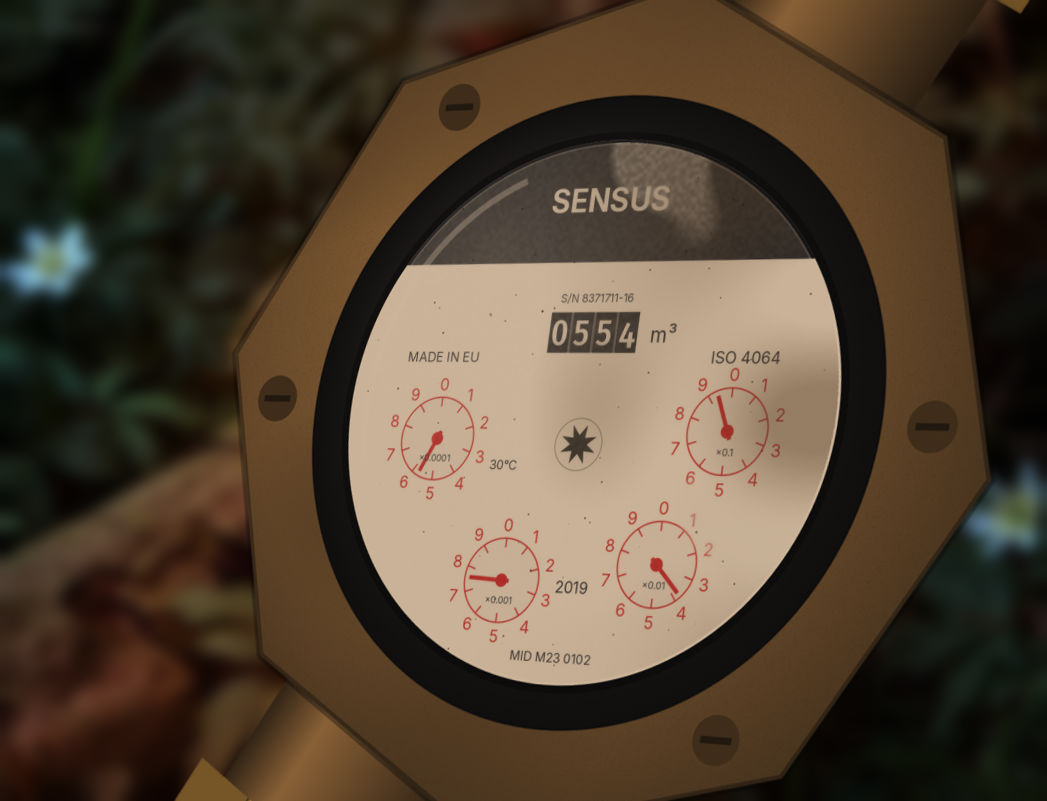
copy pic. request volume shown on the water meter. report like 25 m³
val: 553.9375 m³
